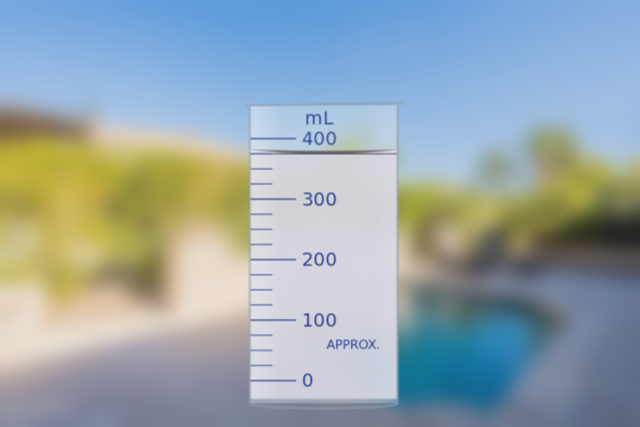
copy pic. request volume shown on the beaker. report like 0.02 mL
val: 375 mL
